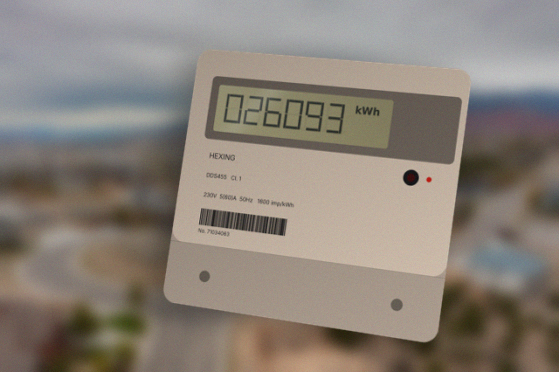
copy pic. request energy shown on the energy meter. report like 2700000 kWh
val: 26093 kWh
